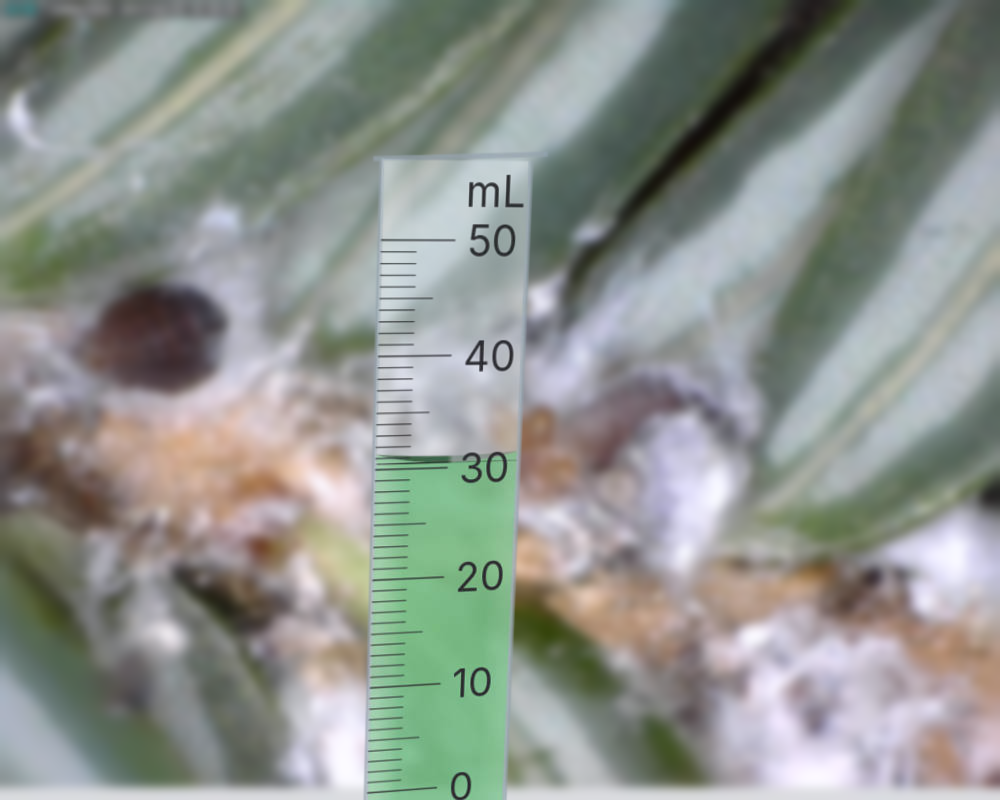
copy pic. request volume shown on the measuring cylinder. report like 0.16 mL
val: 30.5 mL
